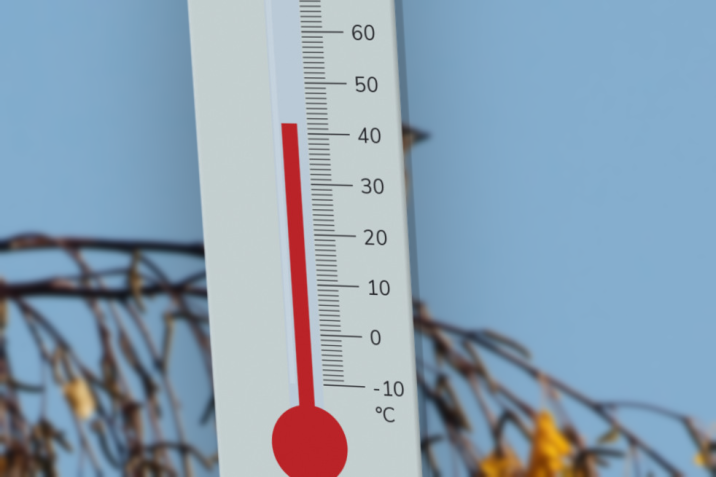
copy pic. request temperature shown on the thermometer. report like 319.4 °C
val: 42 °C
